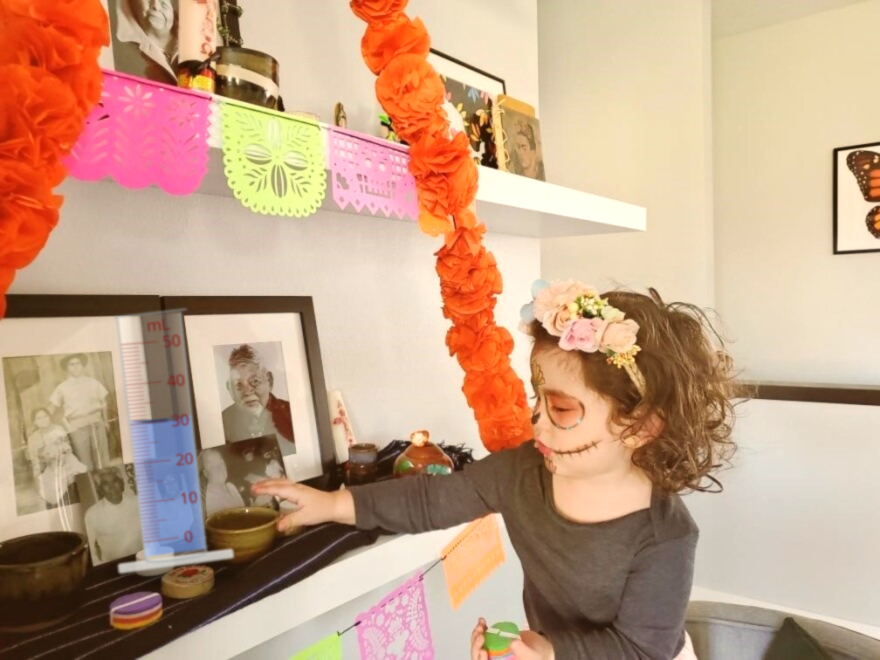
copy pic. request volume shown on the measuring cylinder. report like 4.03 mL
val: 30 mL
